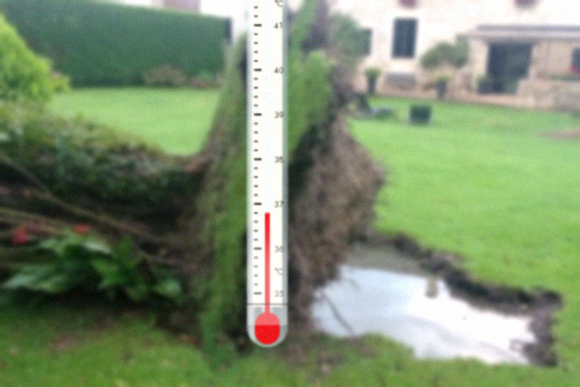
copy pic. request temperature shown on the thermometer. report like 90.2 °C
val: 36.8 °C
